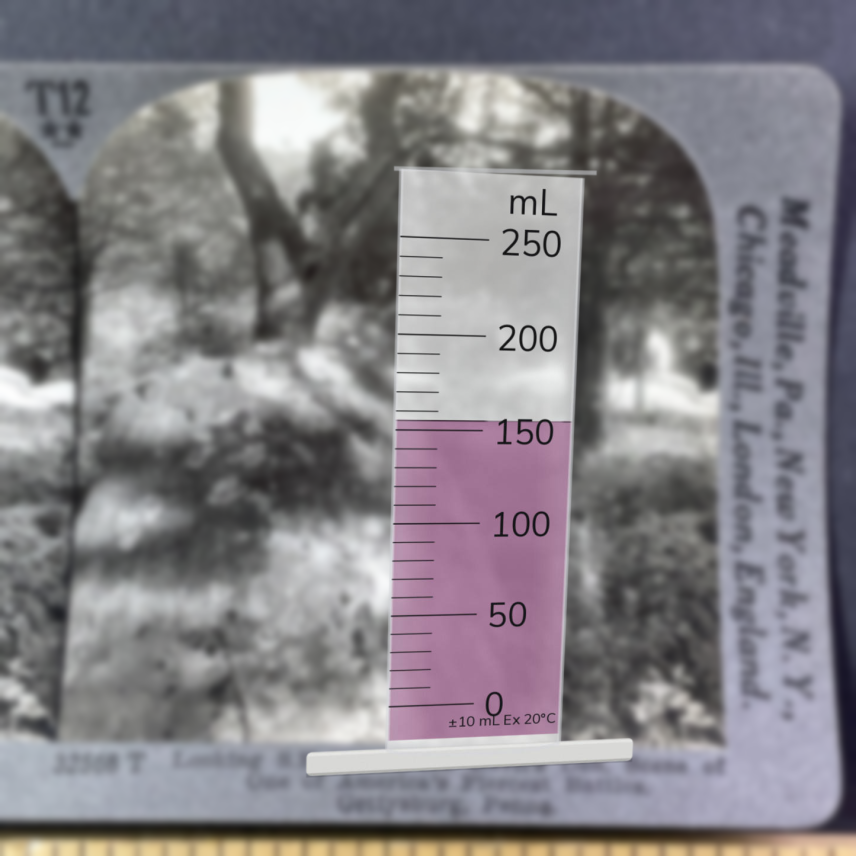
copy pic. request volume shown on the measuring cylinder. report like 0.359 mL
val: 155 mL
